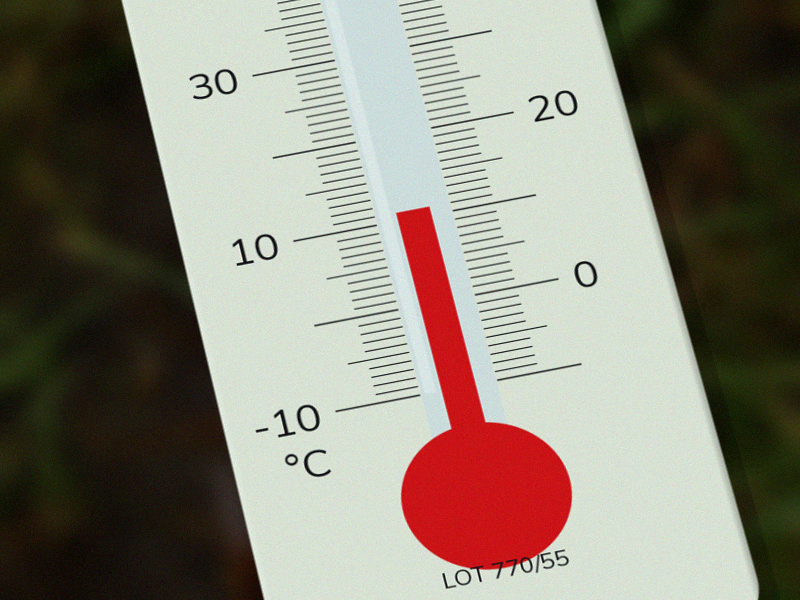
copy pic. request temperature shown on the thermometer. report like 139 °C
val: 11 °C
